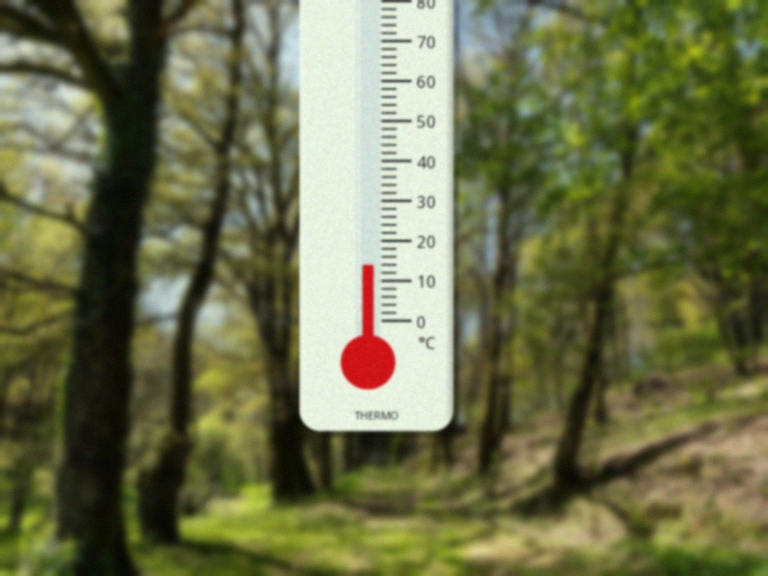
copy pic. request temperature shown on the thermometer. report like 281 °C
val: 14 °C
